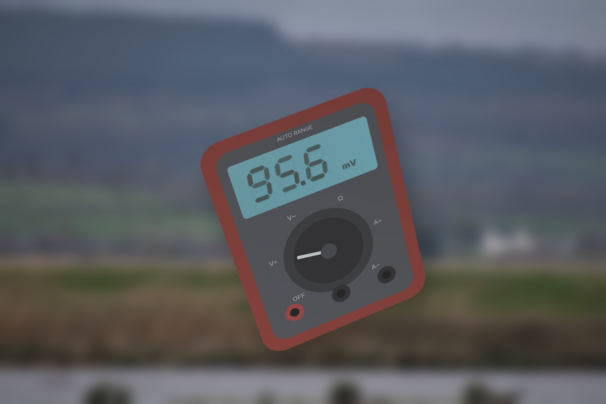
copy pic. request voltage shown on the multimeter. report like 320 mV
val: 95.6 mV
